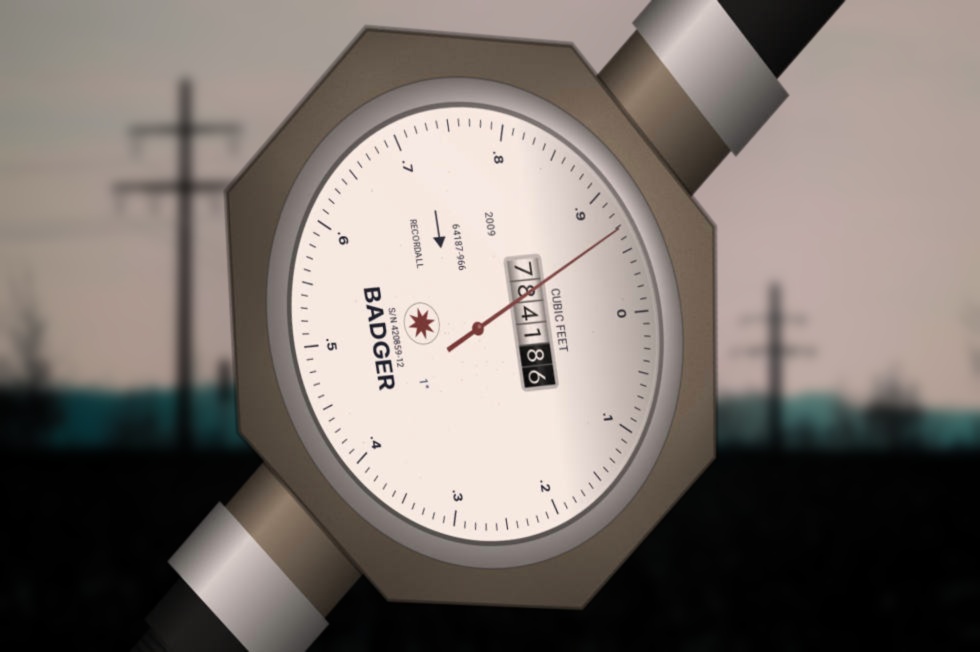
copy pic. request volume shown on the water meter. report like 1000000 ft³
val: 784185.93 ft³
